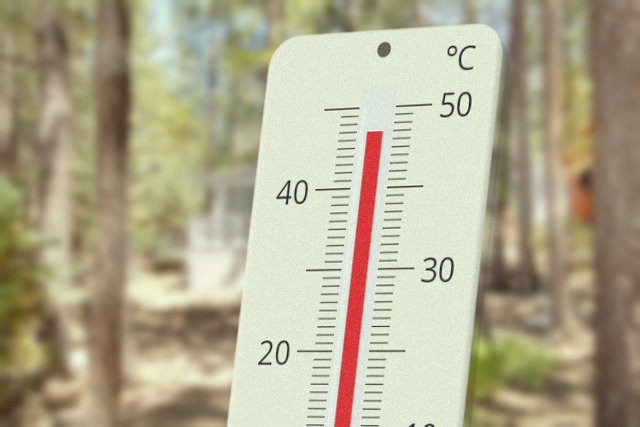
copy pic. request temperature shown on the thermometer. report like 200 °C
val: 47 °C
